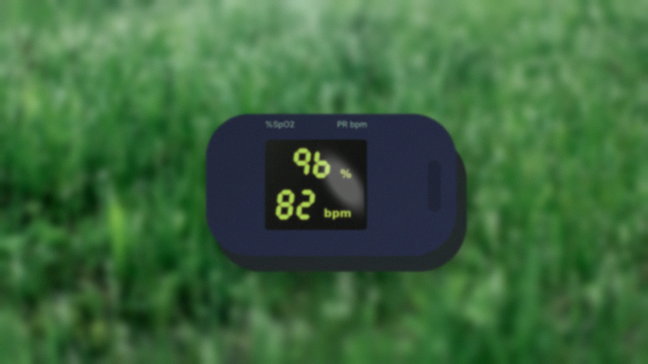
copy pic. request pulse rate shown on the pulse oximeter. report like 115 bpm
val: 82 bpm
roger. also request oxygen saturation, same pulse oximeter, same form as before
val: 96 %
